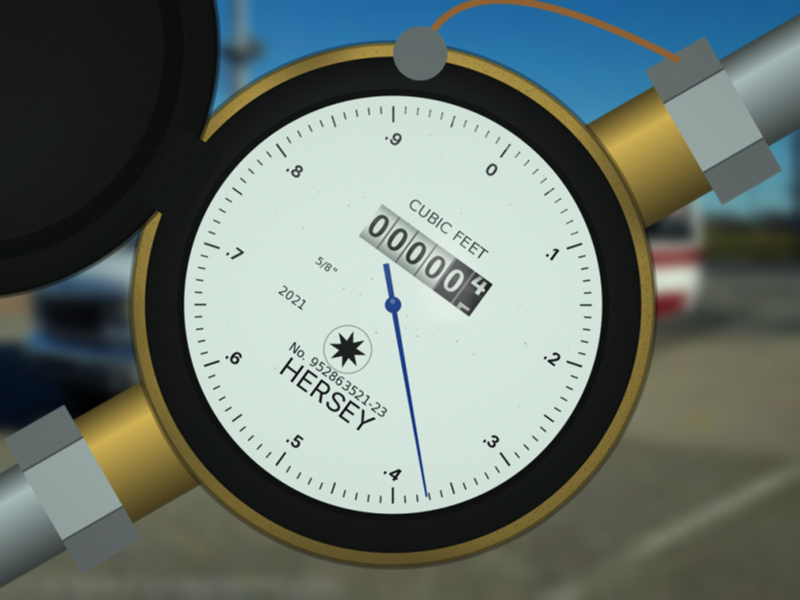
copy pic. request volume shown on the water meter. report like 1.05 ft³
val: 4.37 ft³
